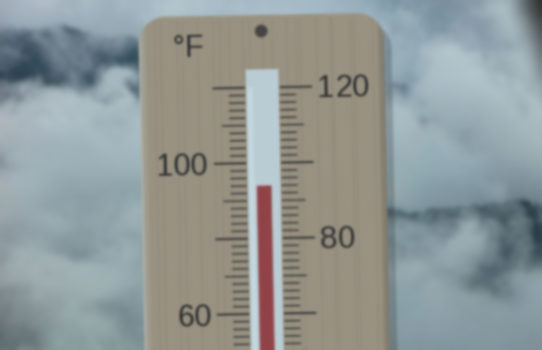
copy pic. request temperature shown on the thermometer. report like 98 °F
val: 94 °F
